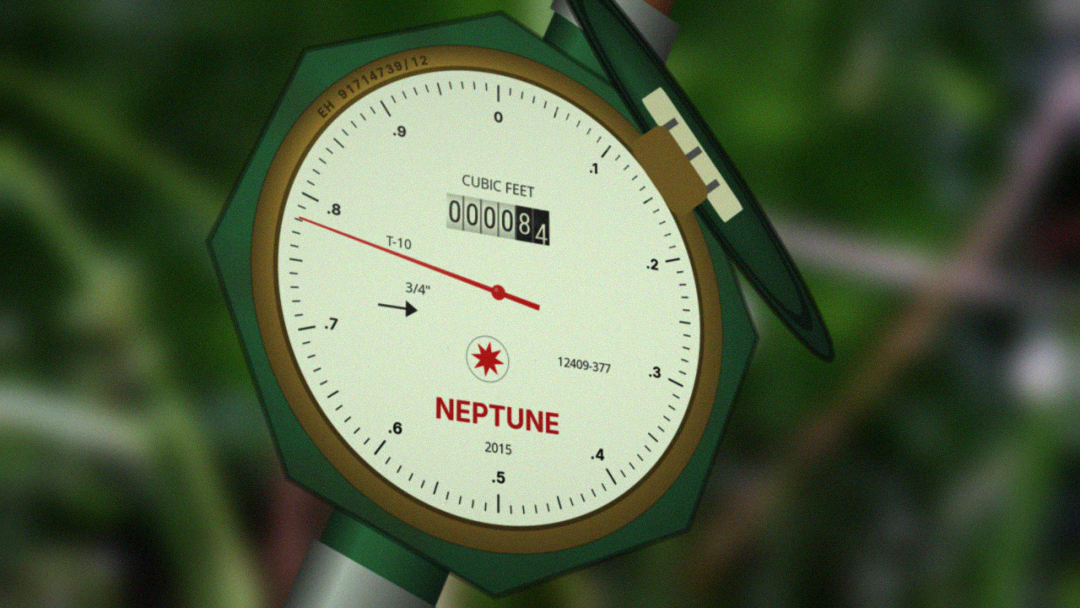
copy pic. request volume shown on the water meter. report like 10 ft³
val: 83.78 ft³
